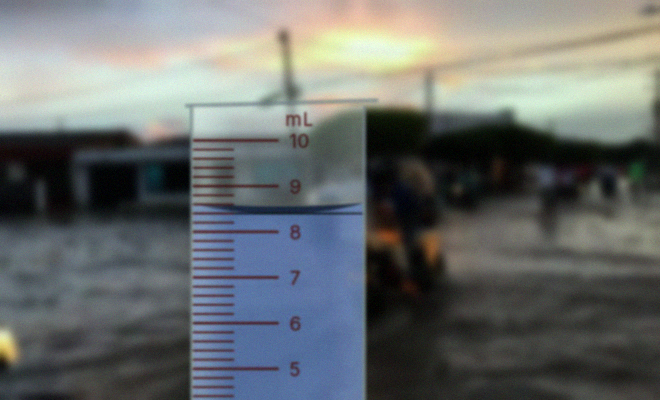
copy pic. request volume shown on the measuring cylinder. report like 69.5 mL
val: 8.4 mL
